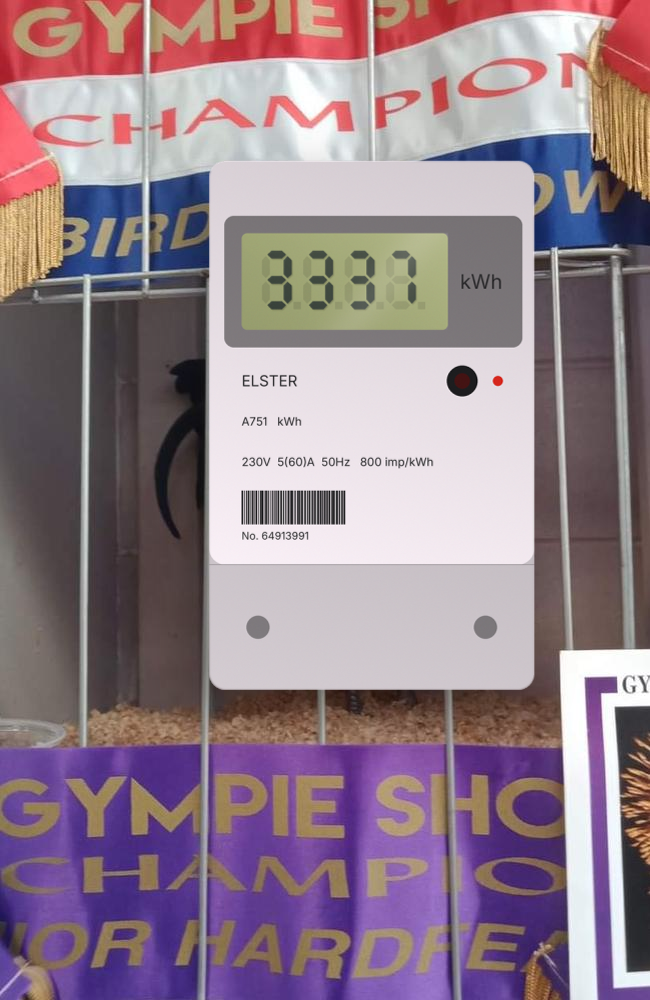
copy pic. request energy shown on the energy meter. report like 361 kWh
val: 3337 kWh
